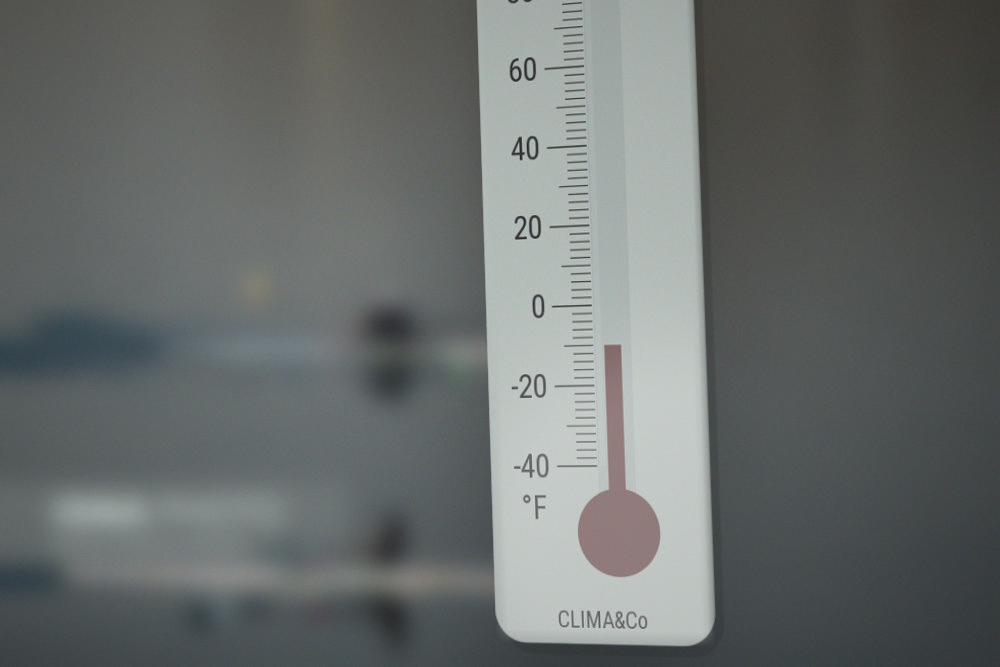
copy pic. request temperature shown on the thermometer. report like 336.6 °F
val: -10 °F
